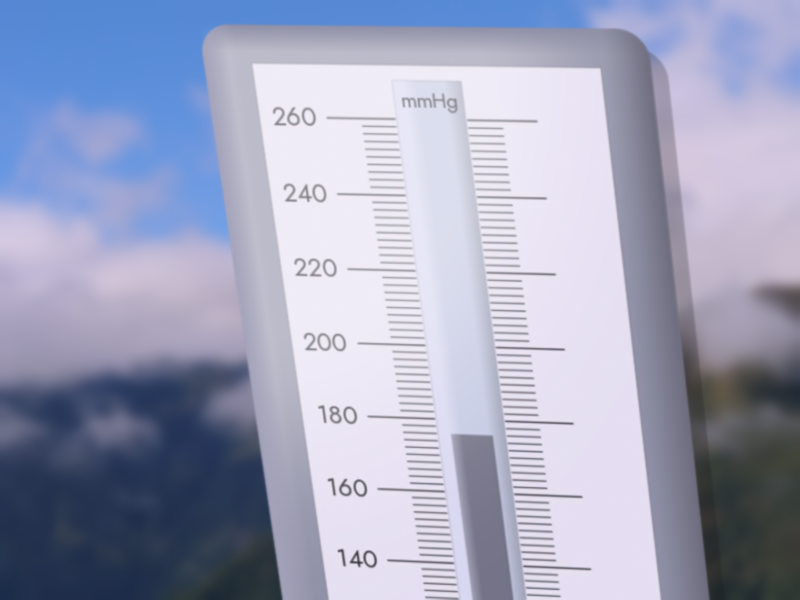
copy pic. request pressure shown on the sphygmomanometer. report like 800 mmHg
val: 176 mmHg
